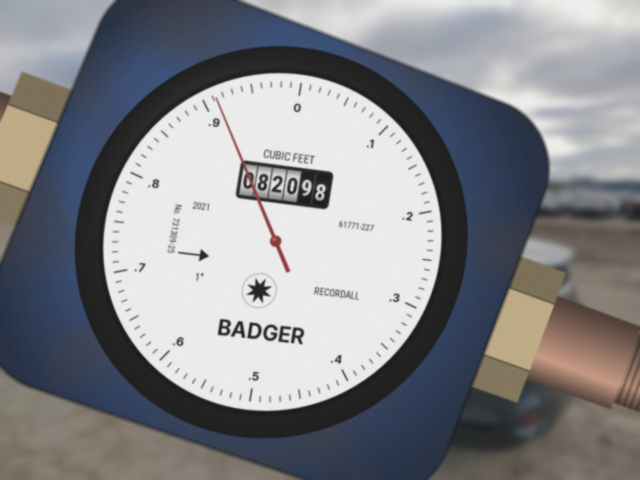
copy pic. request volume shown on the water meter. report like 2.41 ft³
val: 82097.91 ft³
